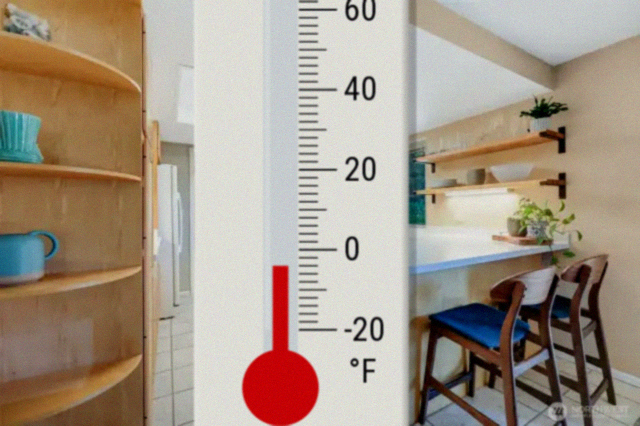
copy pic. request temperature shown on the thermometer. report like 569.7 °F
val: -4 °F
